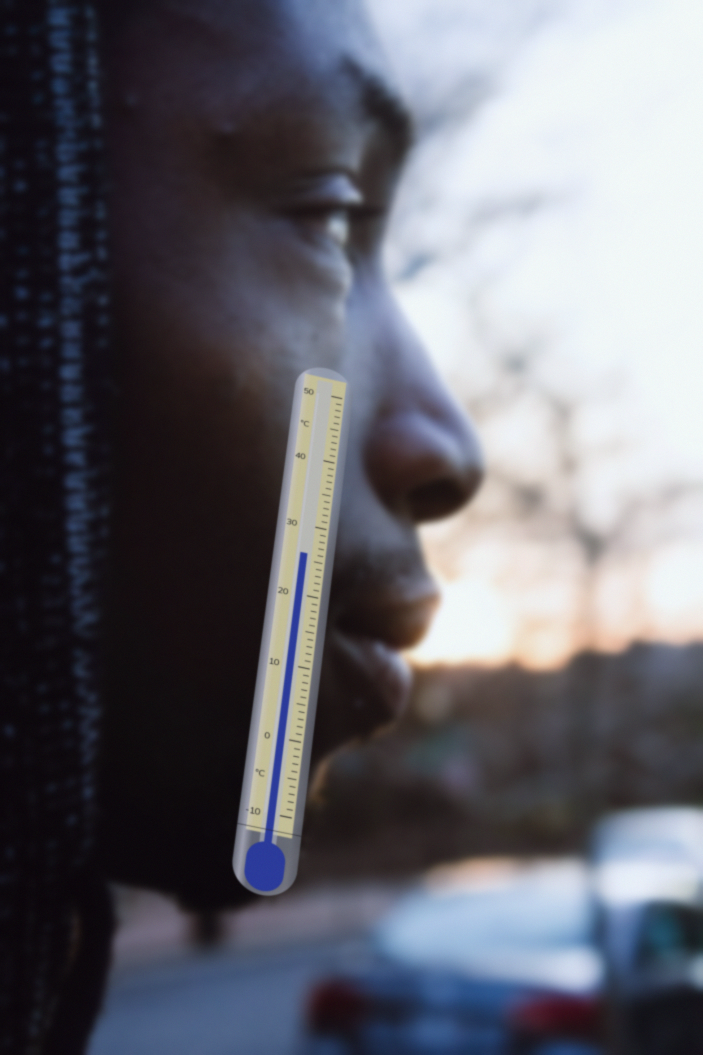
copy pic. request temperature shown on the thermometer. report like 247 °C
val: 26 °C
